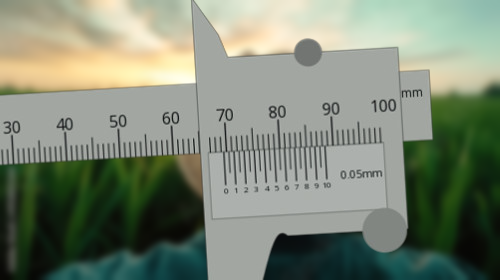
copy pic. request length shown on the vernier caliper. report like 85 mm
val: 69.5 mm
